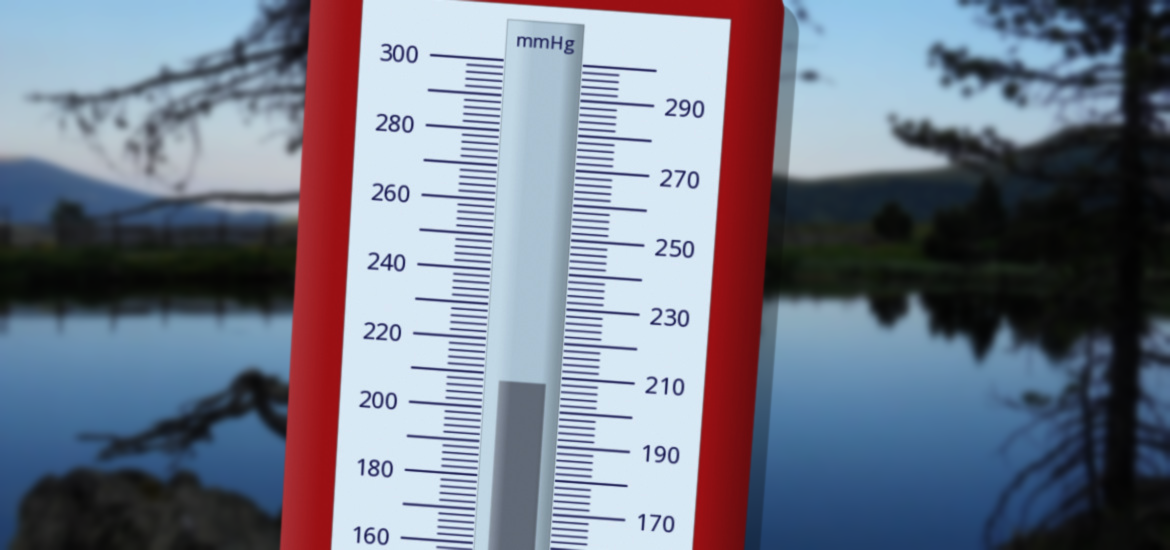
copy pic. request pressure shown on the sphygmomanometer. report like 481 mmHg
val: 208 mmHg
